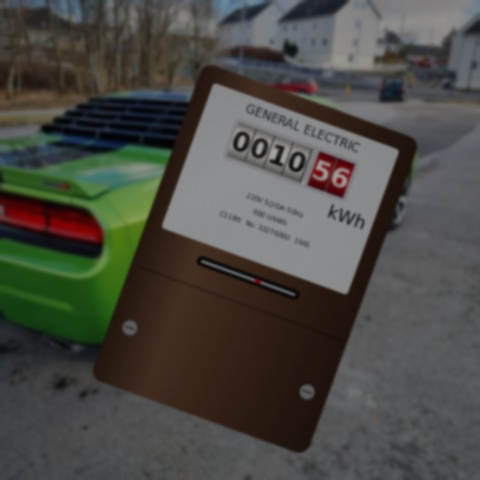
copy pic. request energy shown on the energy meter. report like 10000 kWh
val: 10.56 kWh
